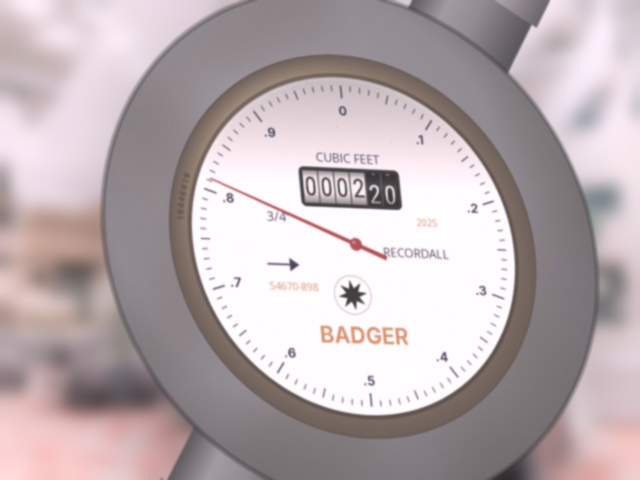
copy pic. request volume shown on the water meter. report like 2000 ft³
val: 219.81 ft³
